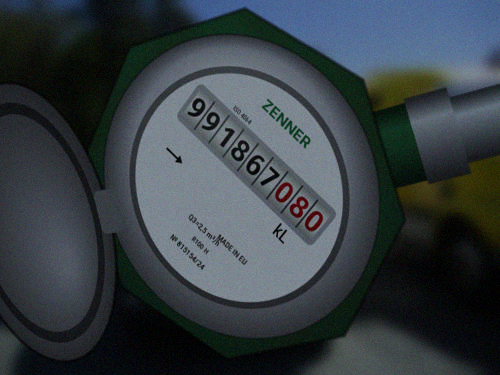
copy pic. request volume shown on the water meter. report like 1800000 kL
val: 991867.080 kL
